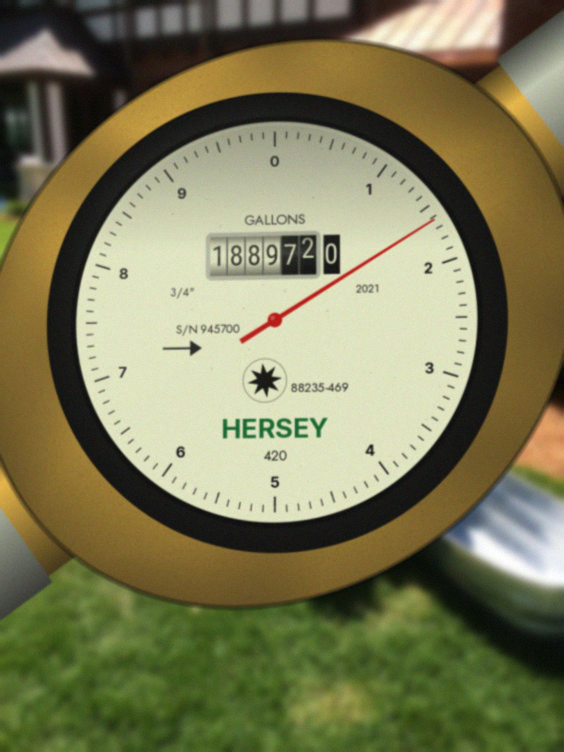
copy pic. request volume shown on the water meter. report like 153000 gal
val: 1889721.6 gal
